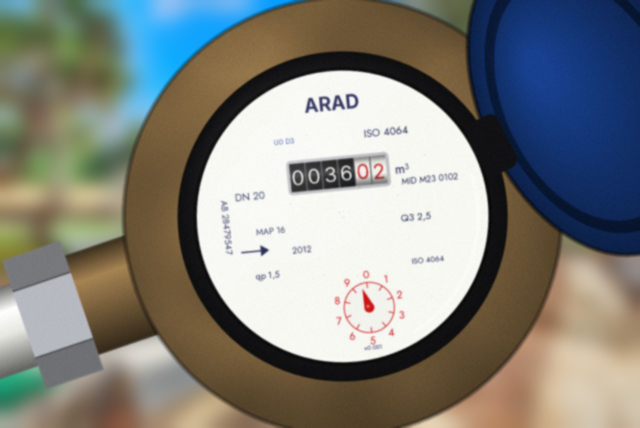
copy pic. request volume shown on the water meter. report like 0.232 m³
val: 36.019 m³
